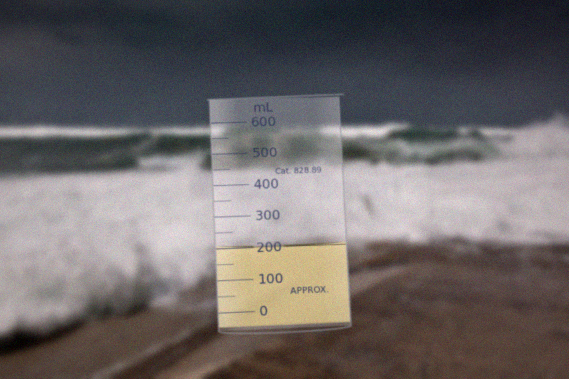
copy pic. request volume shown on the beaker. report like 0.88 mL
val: 200 mL
